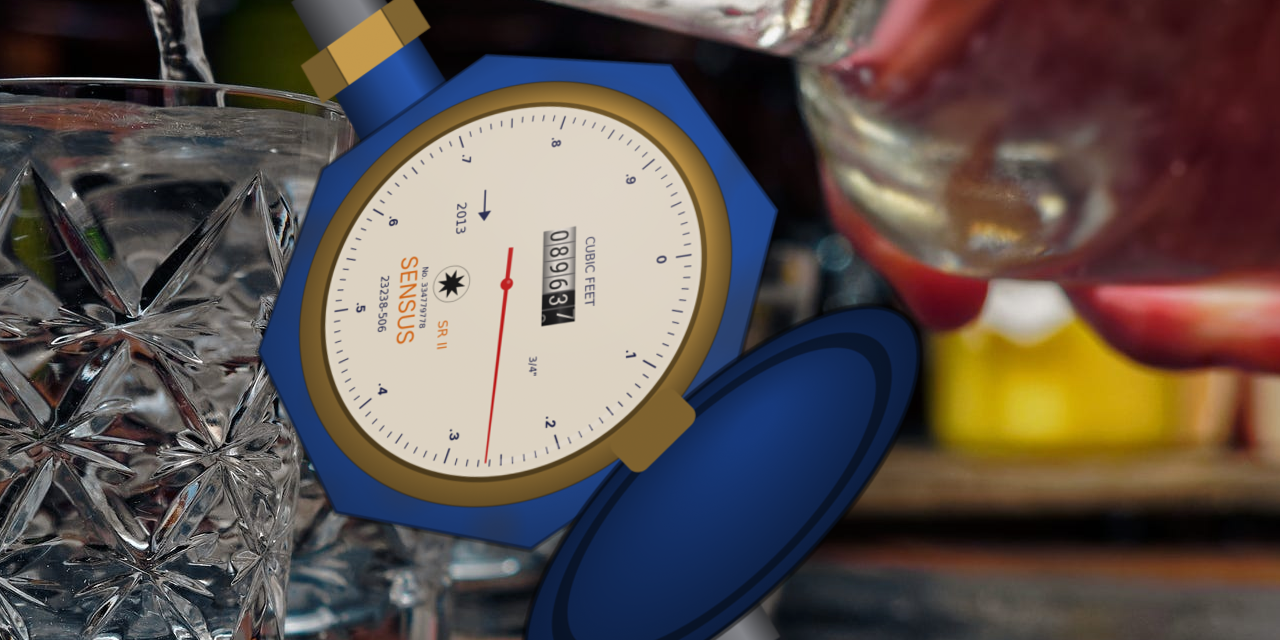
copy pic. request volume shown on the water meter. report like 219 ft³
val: 89637.26 ft³
